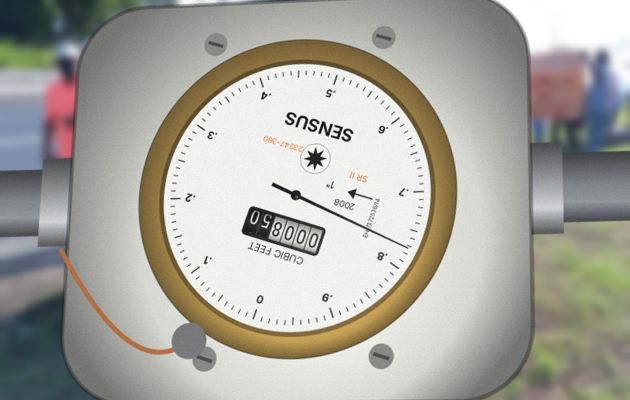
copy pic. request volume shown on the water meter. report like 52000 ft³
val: 849.77 ft³
